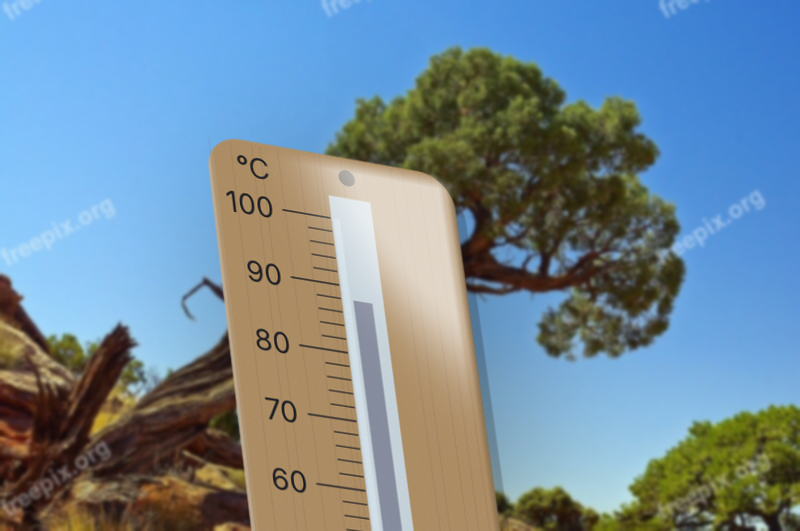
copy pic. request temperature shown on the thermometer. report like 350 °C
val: 88 °C
